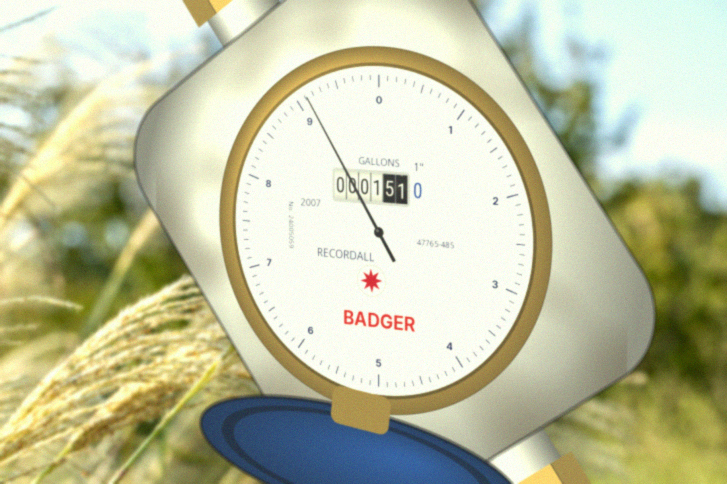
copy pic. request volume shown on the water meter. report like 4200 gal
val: 1509.1 gal
